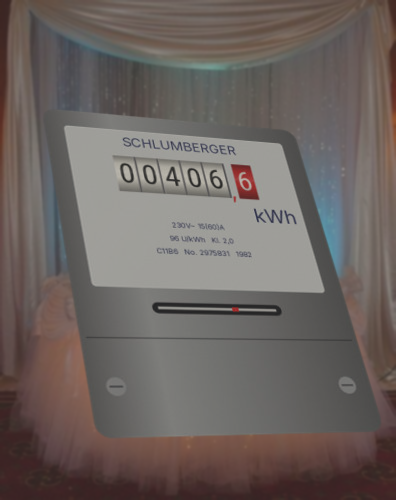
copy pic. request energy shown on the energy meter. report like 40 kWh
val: 406.6 kWh
